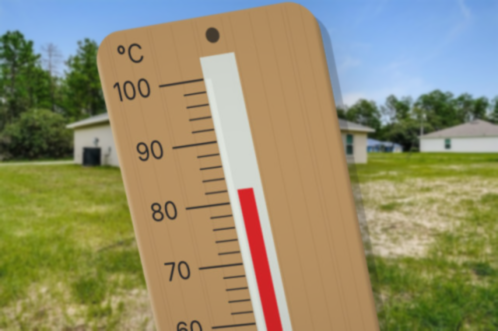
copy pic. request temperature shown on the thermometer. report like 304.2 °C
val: 82 °C
